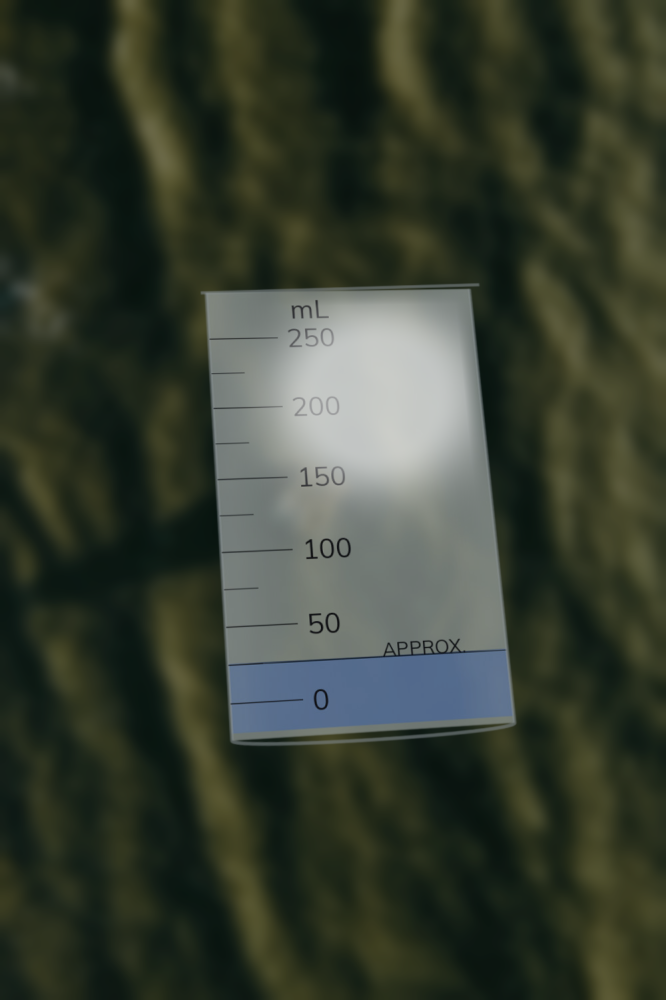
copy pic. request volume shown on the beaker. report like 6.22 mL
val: 25 mL
